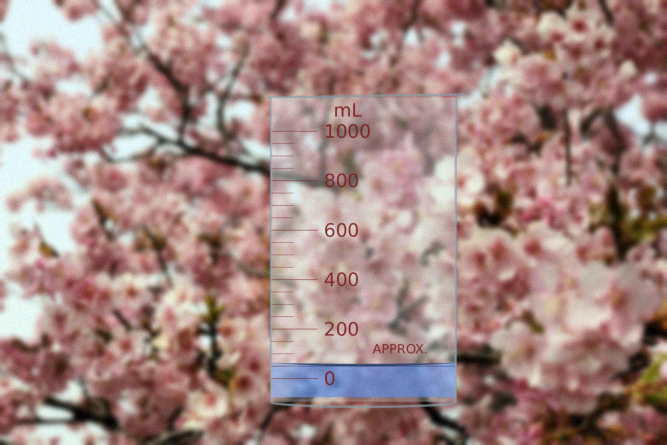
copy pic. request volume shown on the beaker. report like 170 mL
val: 50 mL
